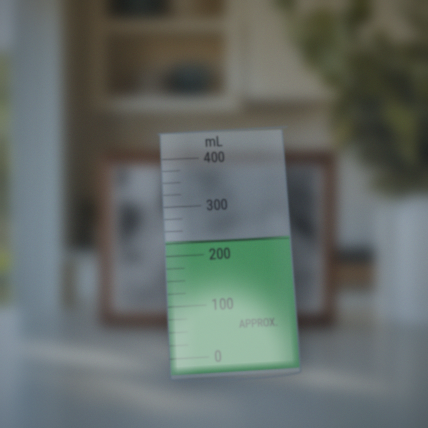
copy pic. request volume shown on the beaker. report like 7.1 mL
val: 225 mL
